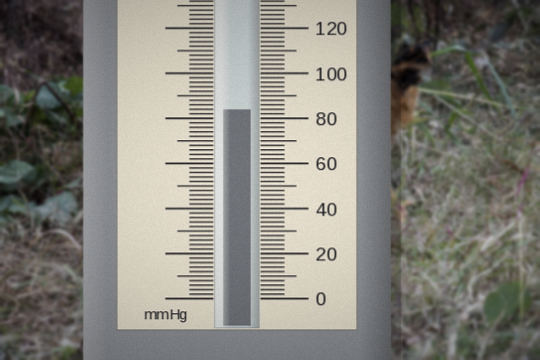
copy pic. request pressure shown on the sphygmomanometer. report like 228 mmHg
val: 84 mmHg
